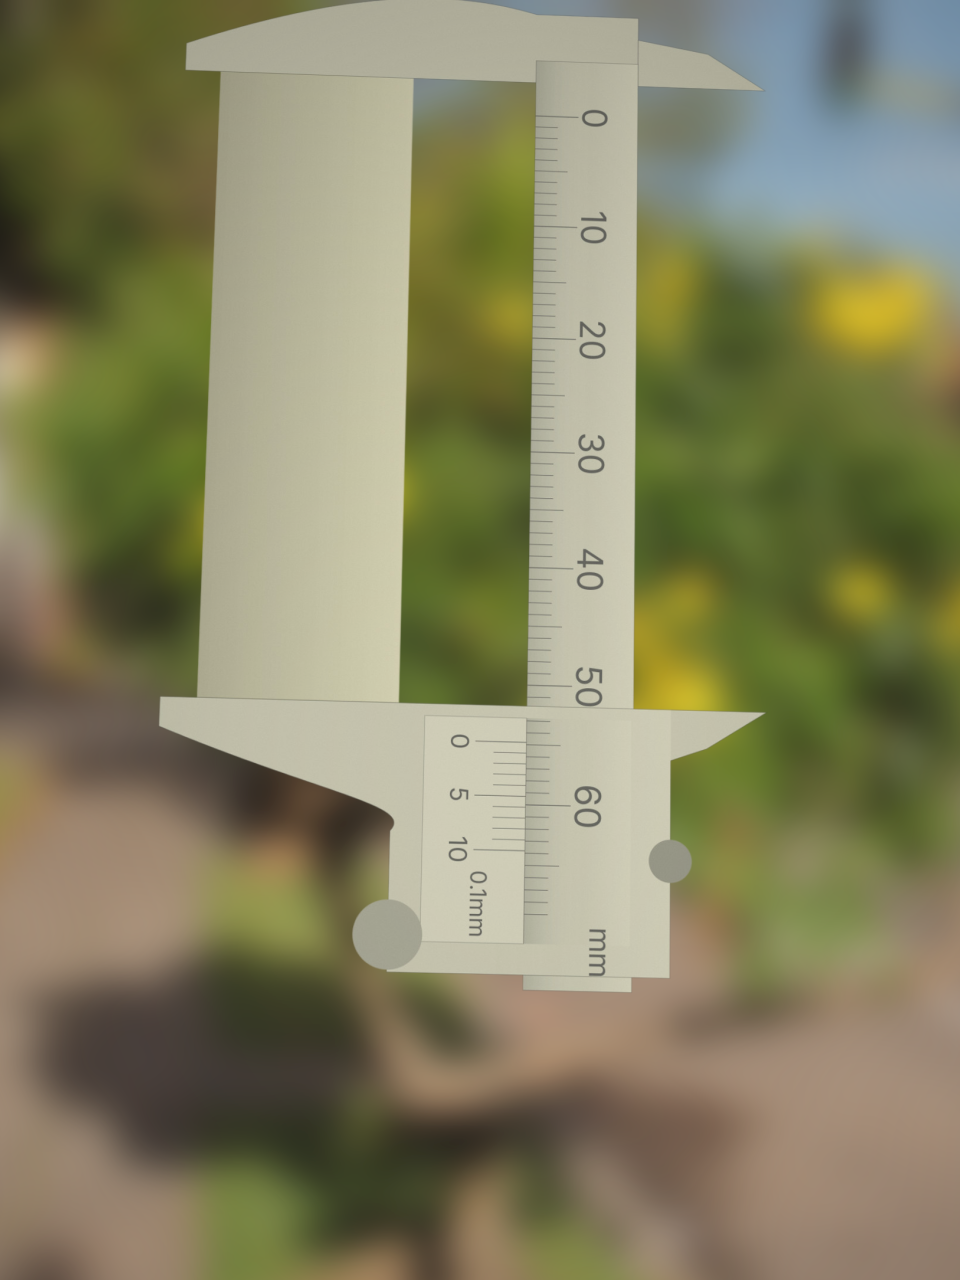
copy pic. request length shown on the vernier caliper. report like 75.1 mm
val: 54.8 mm
